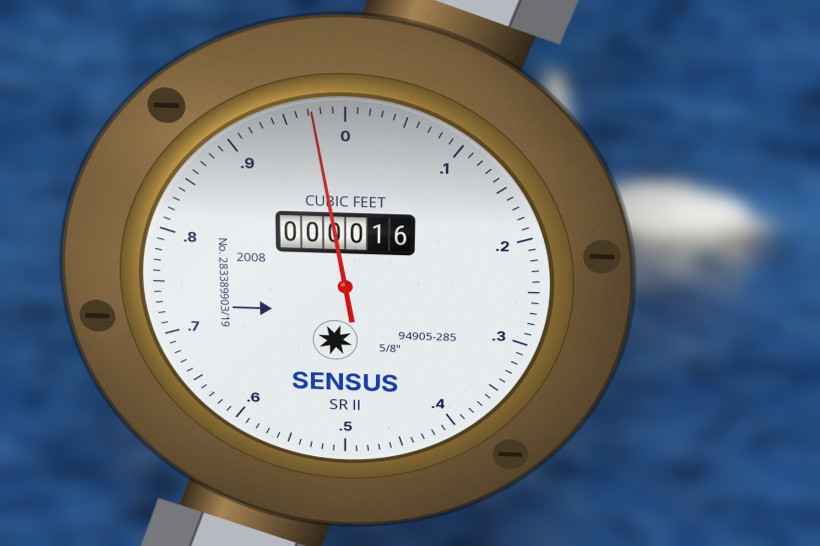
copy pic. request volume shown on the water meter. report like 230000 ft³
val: 15.97 ft³
